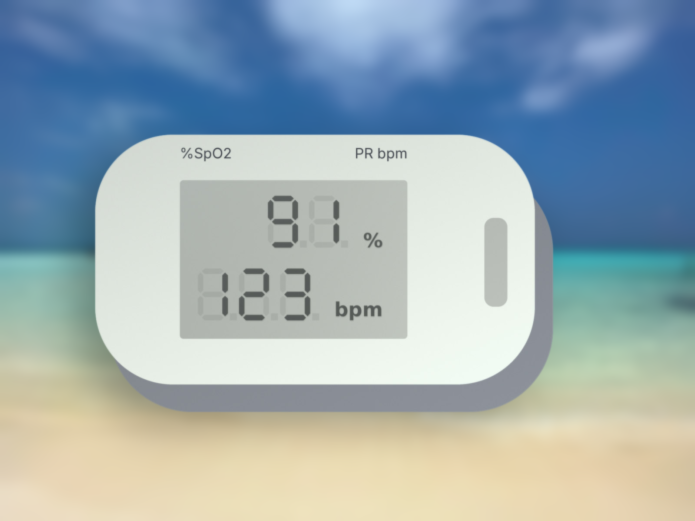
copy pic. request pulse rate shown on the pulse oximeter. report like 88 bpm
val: 123 bpm
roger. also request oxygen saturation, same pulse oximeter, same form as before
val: 91 %
